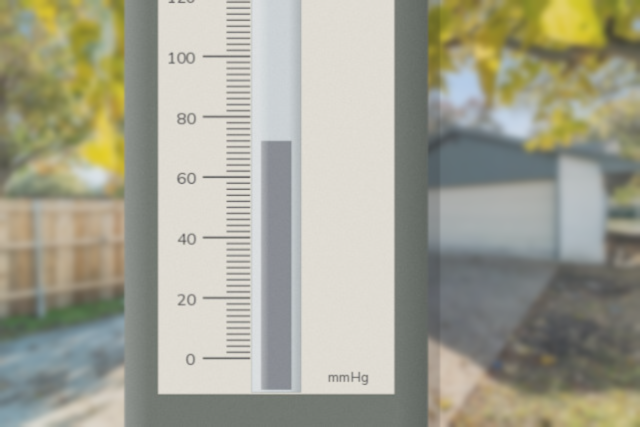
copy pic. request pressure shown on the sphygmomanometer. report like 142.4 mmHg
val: 72 mmHg
